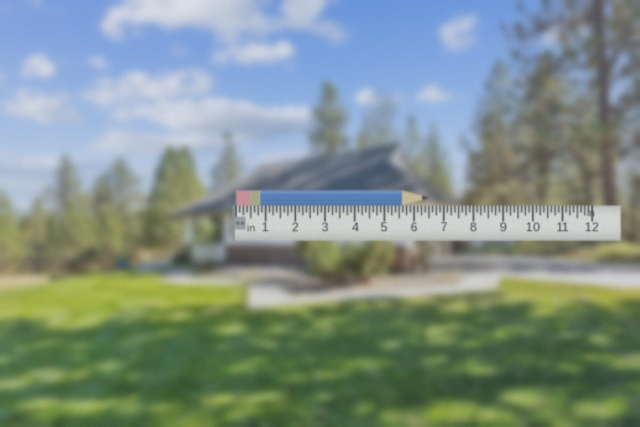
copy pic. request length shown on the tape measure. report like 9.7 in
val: 6.5 in
